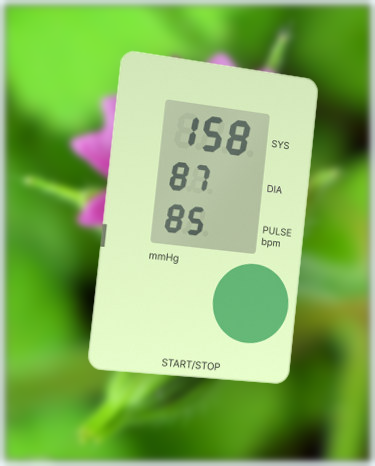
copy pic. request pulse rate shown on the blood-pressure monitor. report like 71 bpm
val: 85 bpm
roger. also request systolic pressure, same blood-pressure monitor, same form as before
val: 158 mmHg
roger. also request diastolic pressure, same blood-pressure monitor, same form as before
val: 87 mmHg
